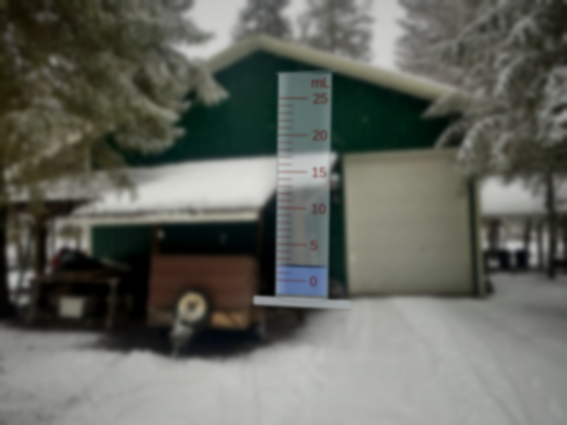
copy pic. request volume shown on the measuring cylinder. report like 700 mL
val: 2 mL
